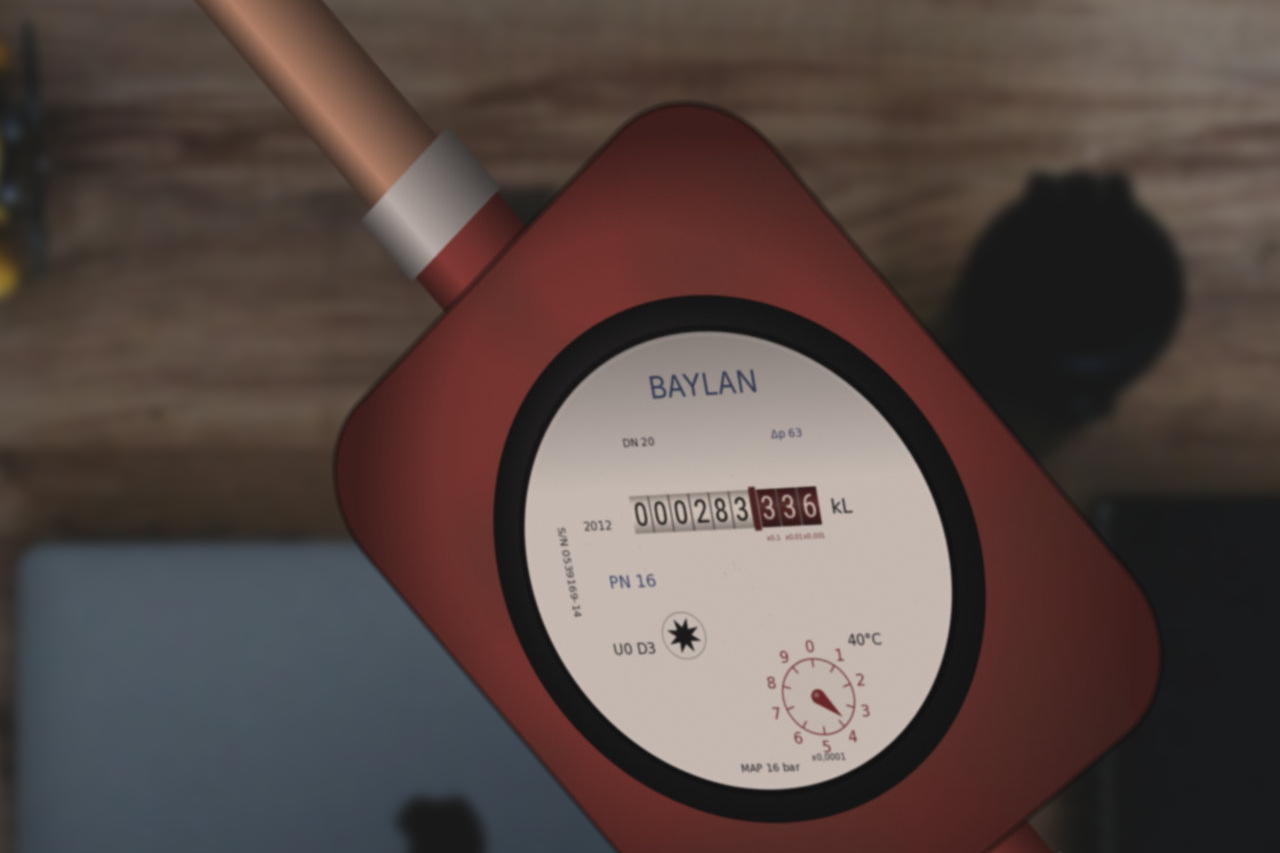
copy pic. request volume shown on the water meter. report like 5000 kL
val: 283.3363 kL
